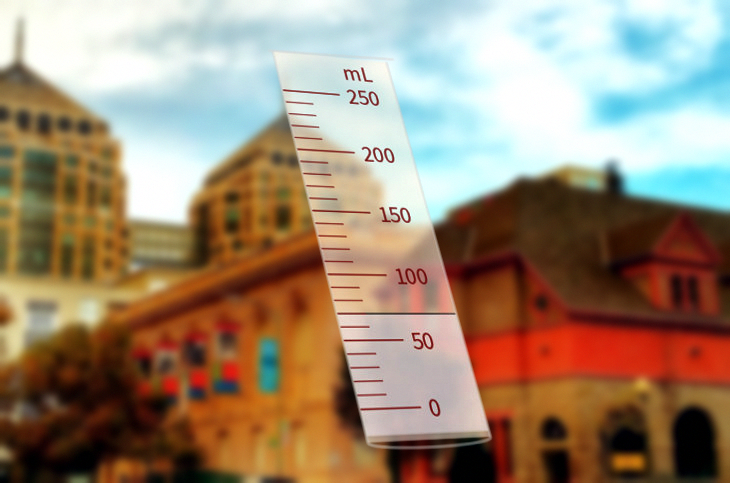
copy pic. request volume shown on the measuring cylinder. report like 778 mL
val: 70 mL
